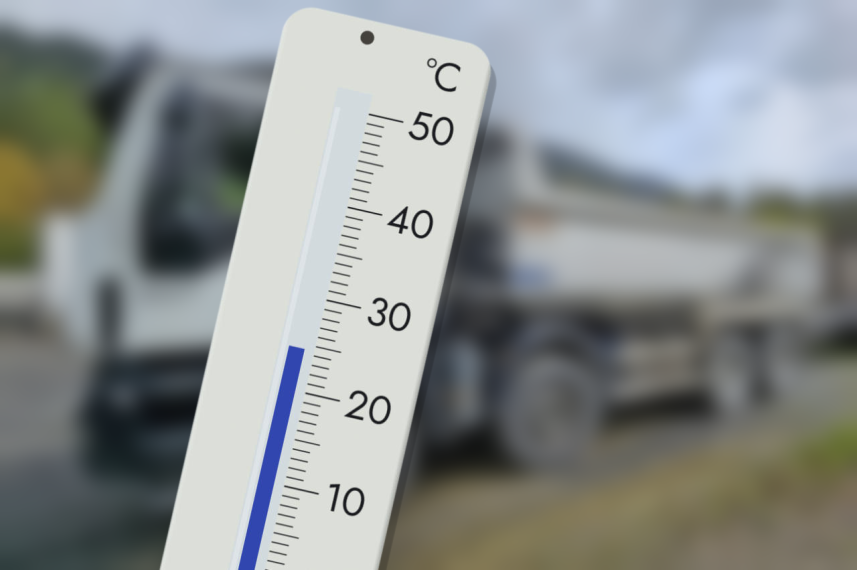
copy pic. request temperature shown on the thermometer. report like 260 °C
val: 24.5 °C
